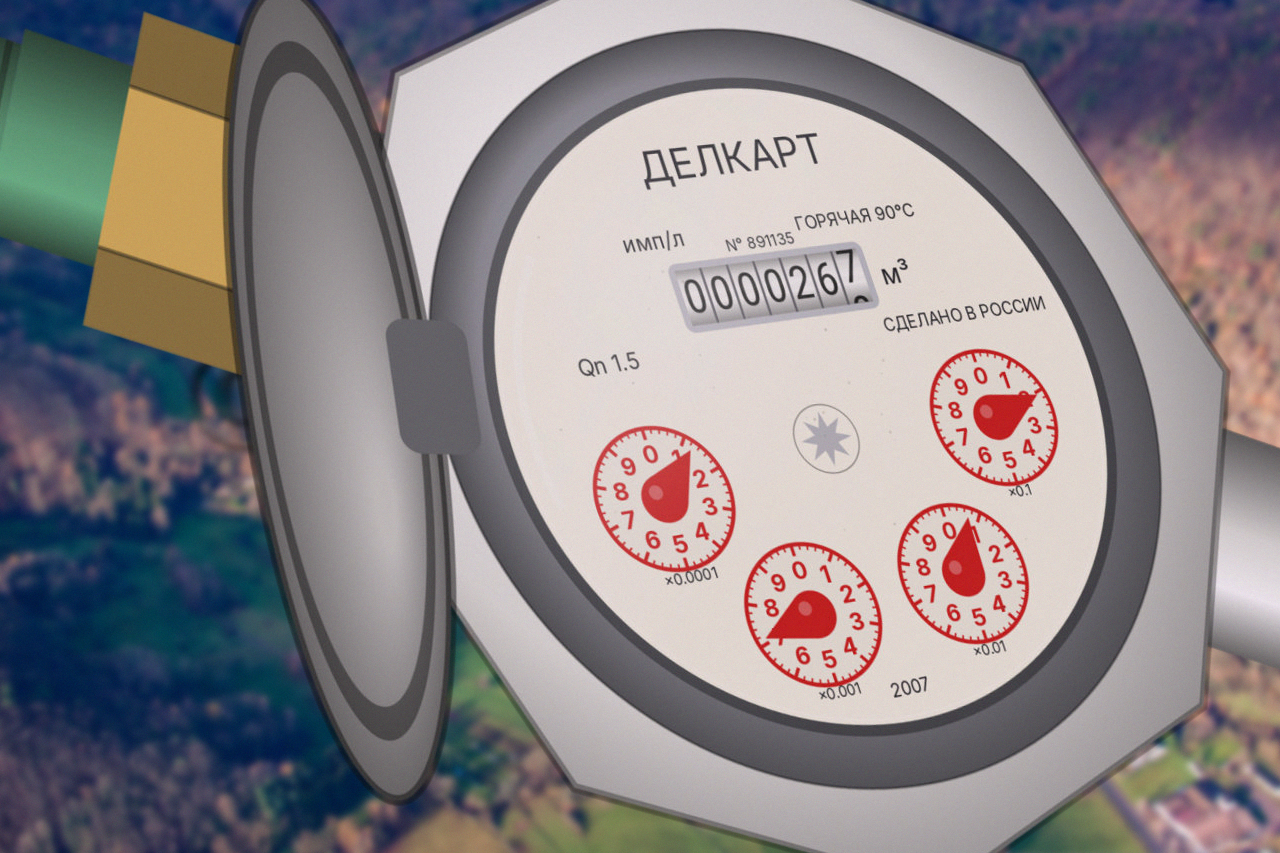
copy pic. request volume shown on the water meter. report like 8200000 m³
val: 267.2071 m³
